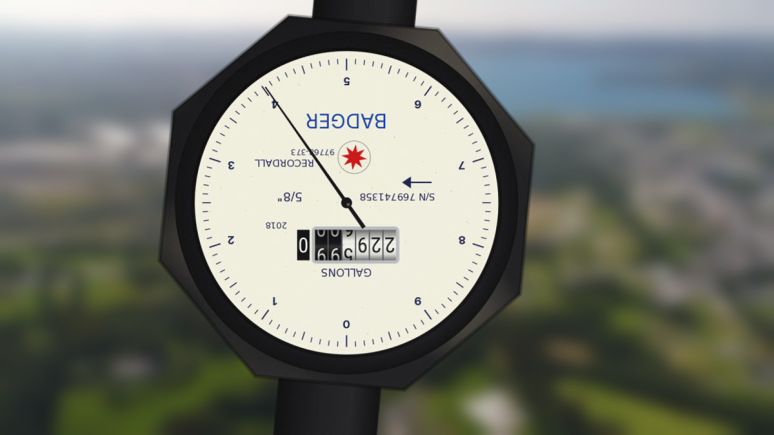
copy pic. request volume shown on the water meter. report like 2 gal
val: 2295994.0 gal
